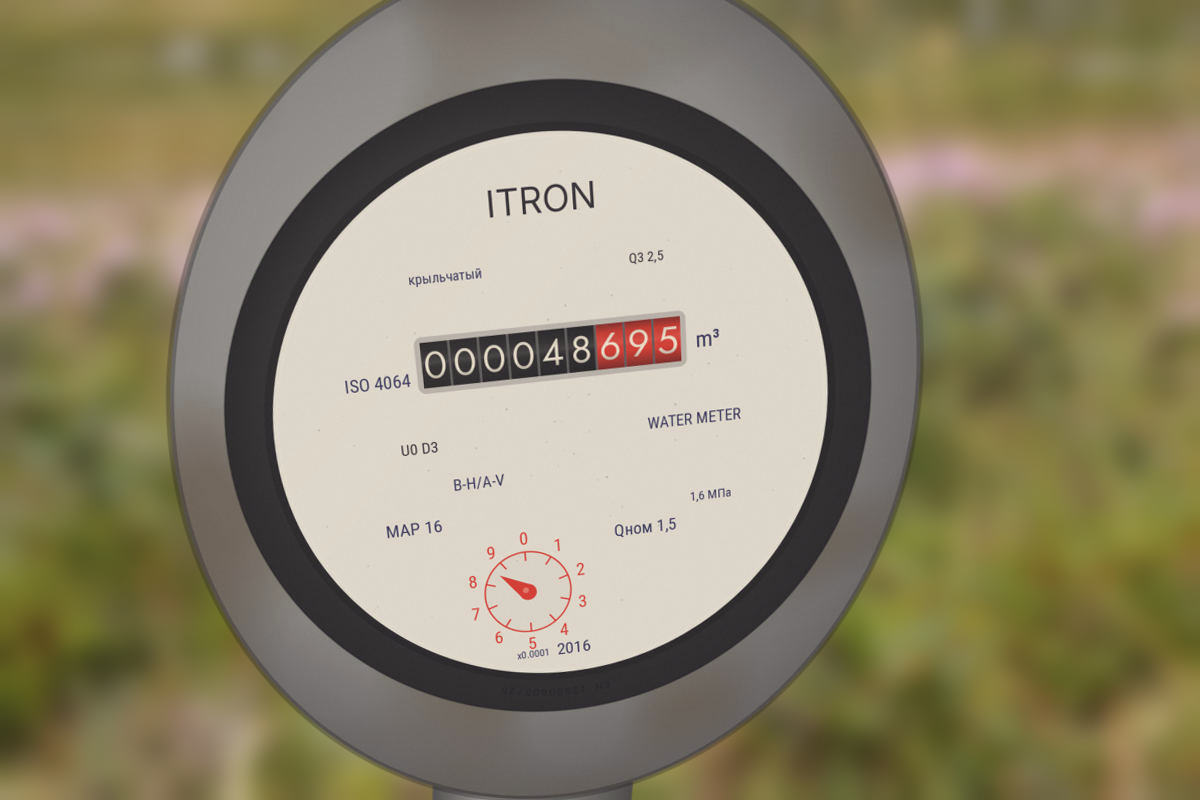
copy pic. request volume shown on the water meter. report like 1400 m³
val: 48.6958 m³
